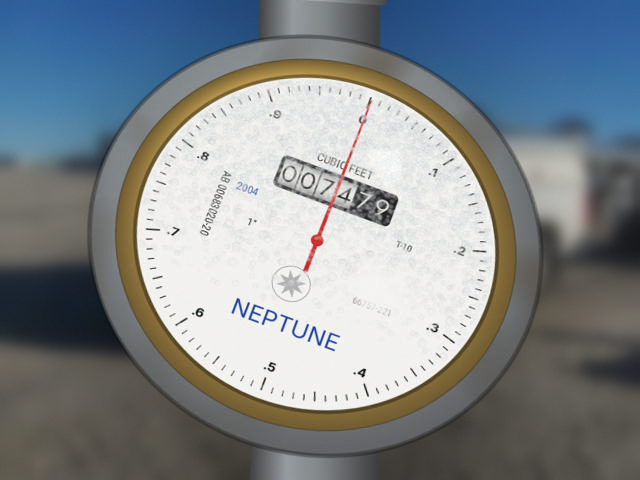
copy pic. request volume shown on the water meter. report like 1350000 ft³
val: 7479.00 ft³
